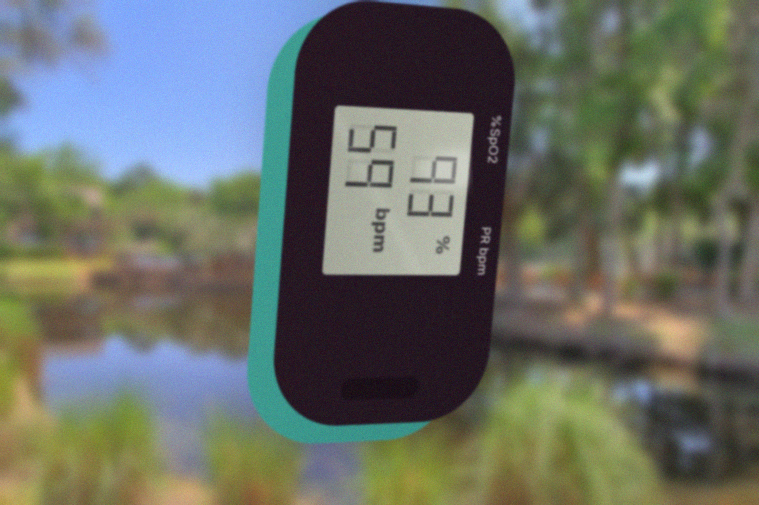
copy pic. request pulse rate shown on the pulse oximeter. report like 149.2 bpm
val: 59 bpm
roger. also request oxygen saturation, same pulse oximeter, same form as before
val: 93 %
